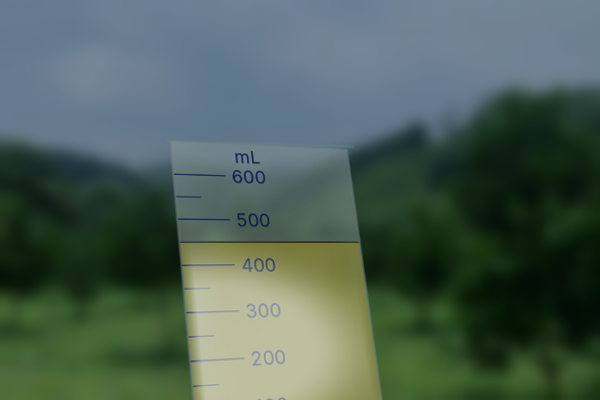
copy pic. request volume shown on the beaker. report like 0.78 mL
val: 450 mL
